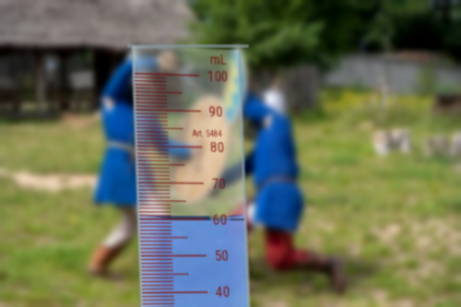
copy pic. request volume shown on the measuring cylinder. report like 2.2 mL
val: 60 mL
